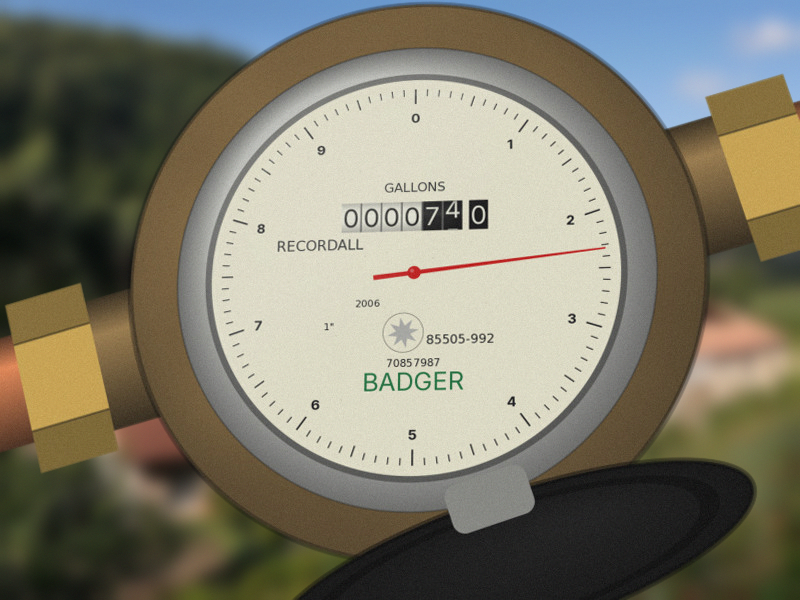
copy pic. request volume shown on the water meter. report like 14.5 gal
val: 742.3 gal
